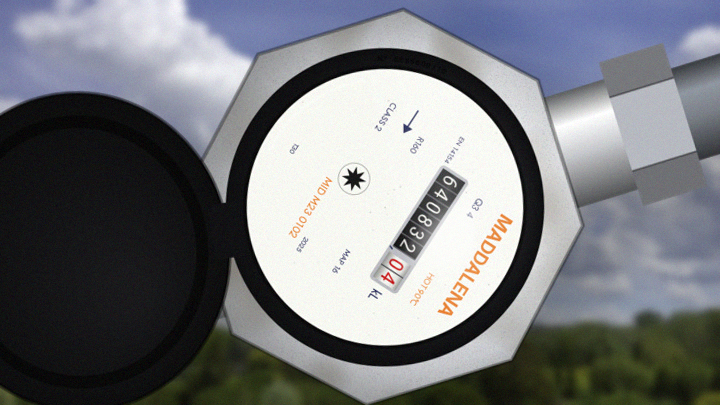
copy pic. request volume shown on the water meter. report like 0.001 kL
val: 640832.04 kL
